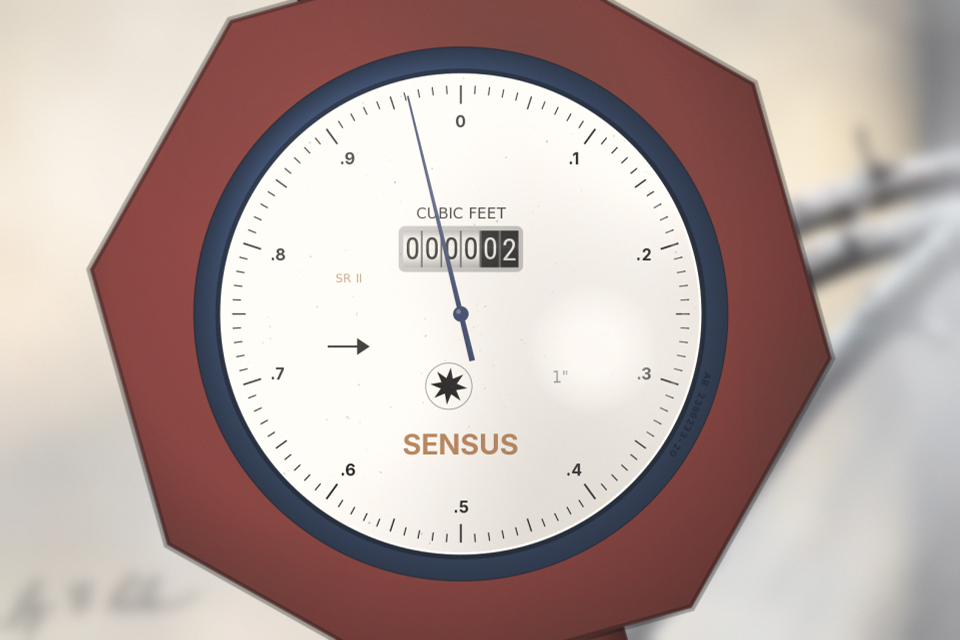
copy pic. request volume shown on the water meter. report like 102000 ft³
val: 1.96 ft³
